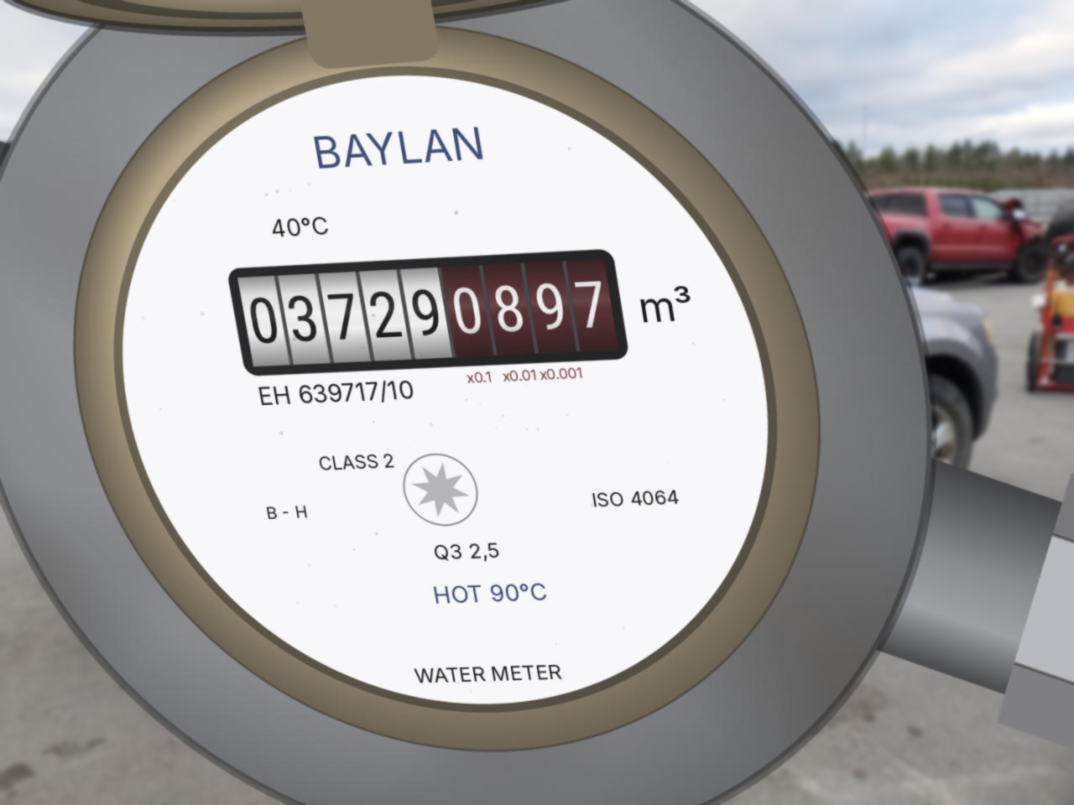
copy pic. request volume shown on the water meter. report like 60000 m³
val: 3729.0897 m³
